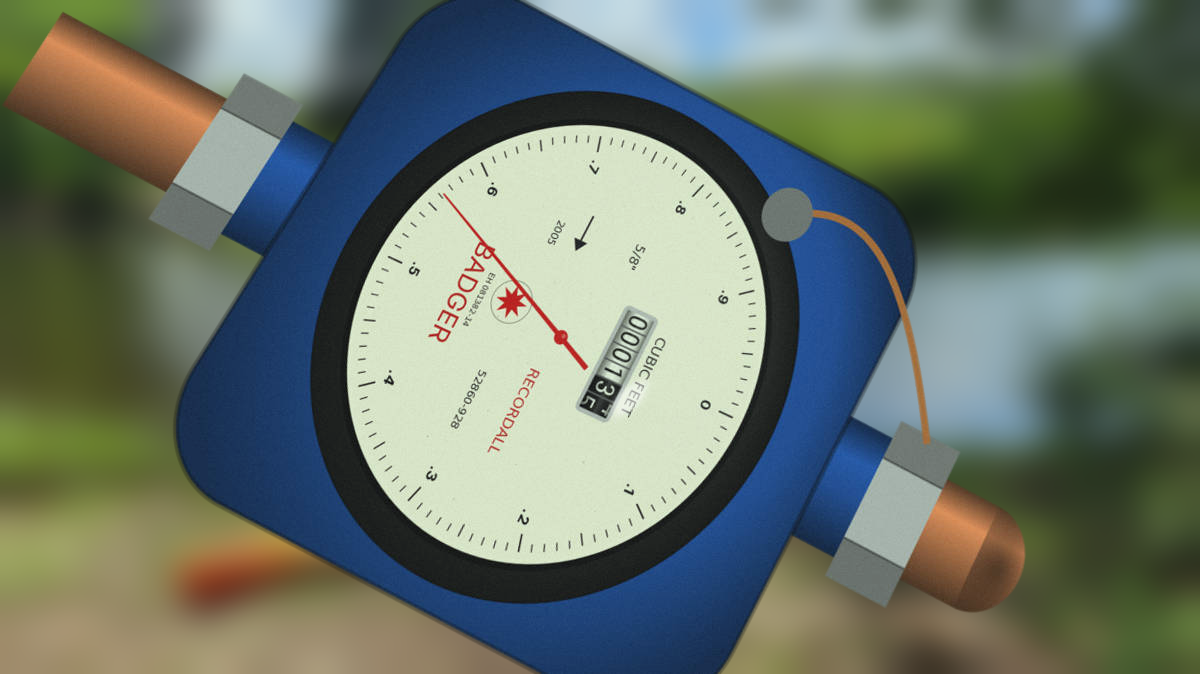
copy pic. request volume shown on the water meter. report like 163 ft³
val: 134.56 ft³
